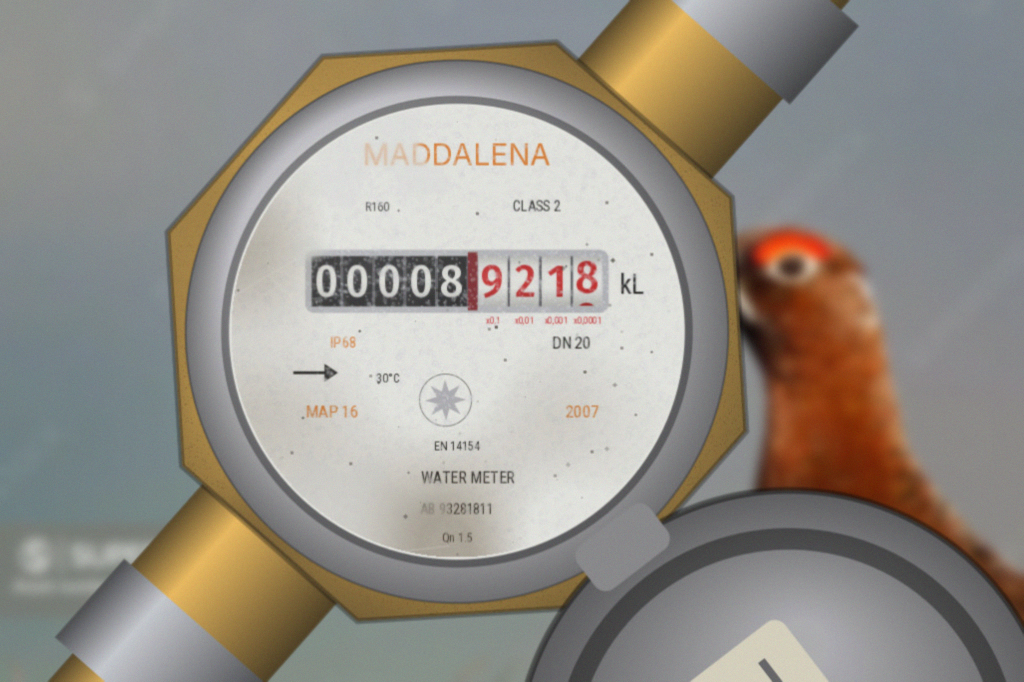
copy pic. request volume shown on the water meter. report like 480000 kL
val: 8.9218 kL
